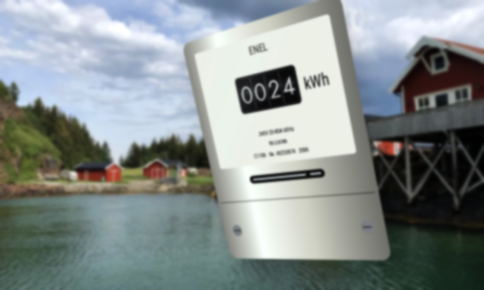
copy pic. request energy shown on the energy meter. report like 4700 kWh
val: 24 kWh
